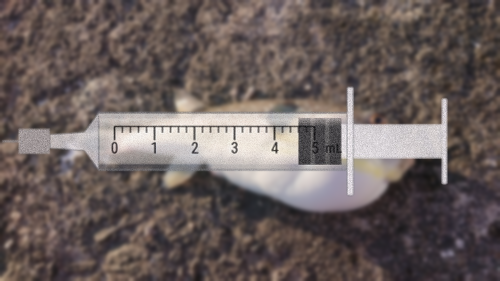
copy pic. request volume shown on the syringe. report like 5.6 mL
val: 4.6 mL
